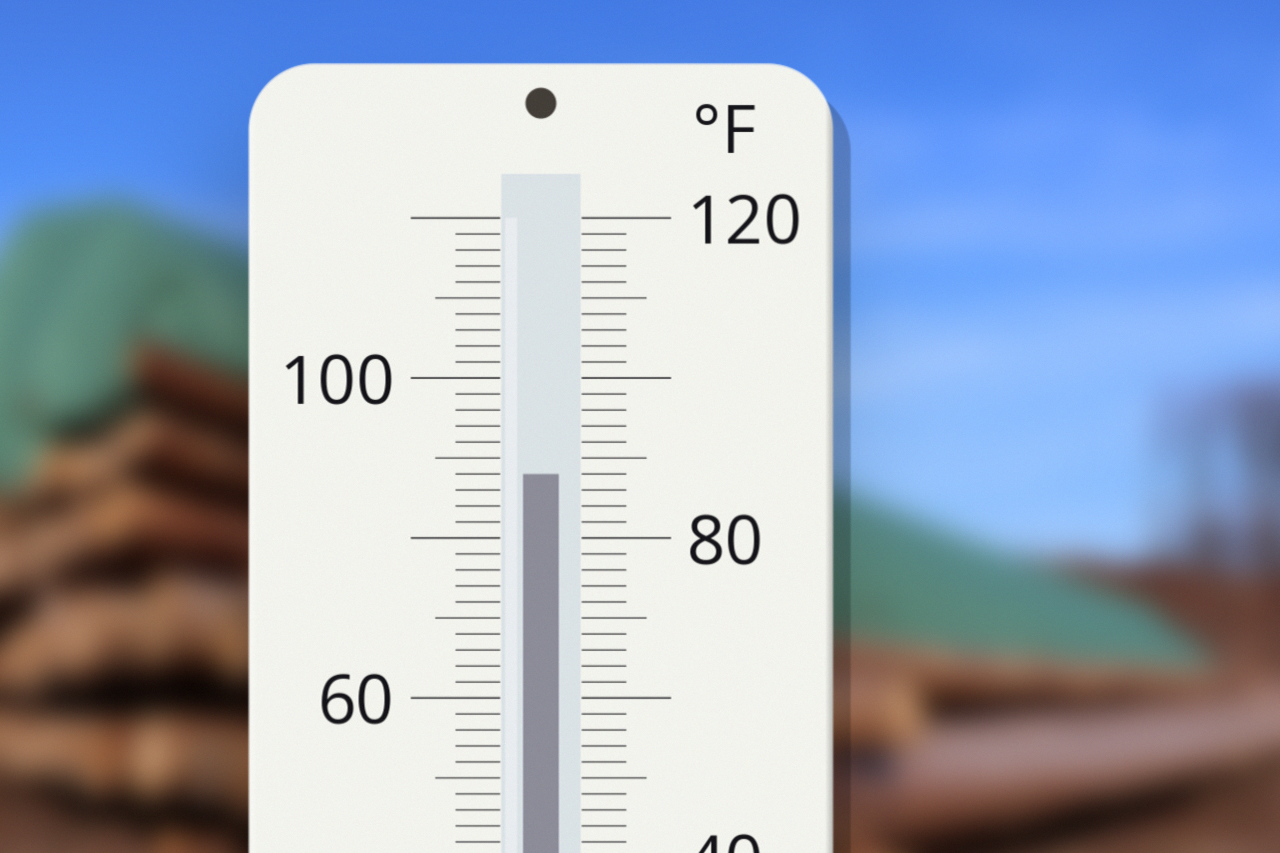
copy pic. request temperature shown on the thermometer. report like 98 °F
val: 88 °F
